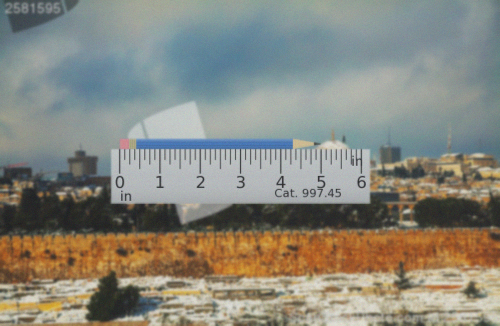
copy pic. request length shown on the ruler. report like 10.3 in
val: 5 in
